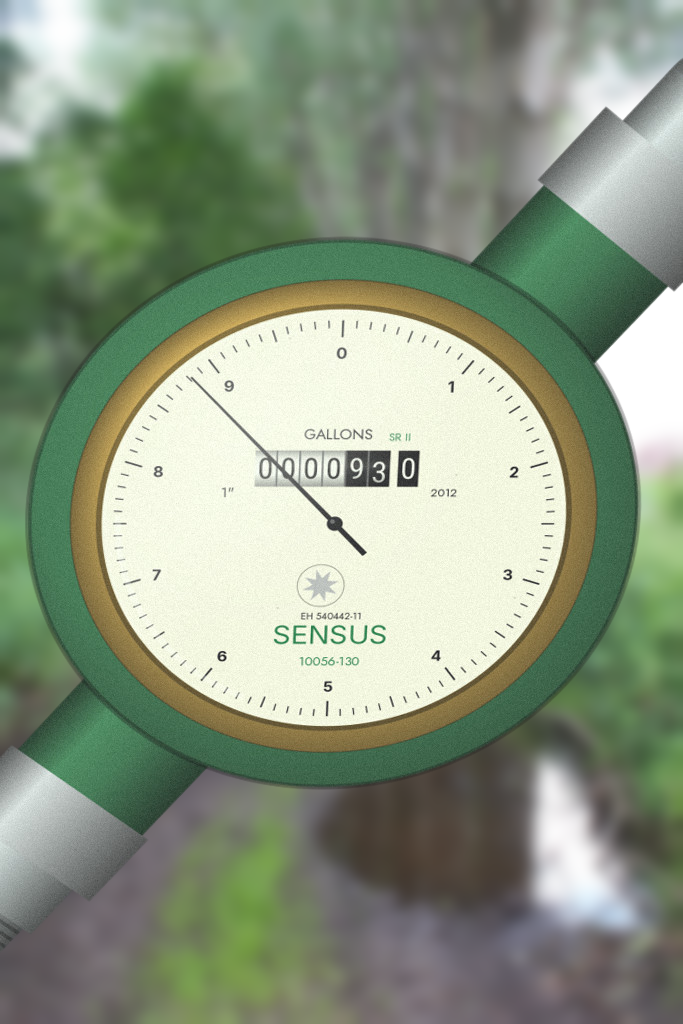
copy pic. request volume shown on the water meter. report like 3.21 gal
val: 928.8 gal
